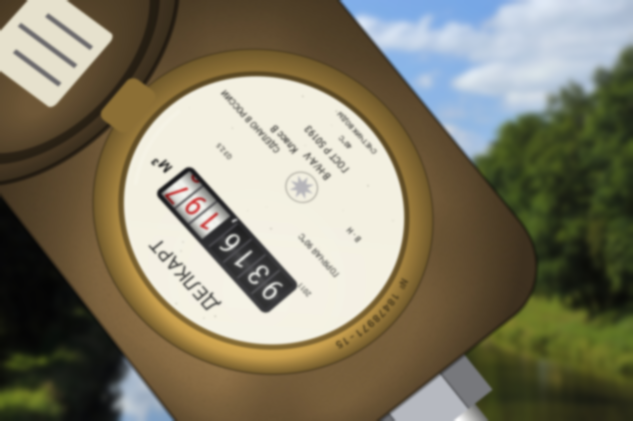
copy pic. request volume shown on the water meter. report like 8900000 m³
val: 9316.197 m³
